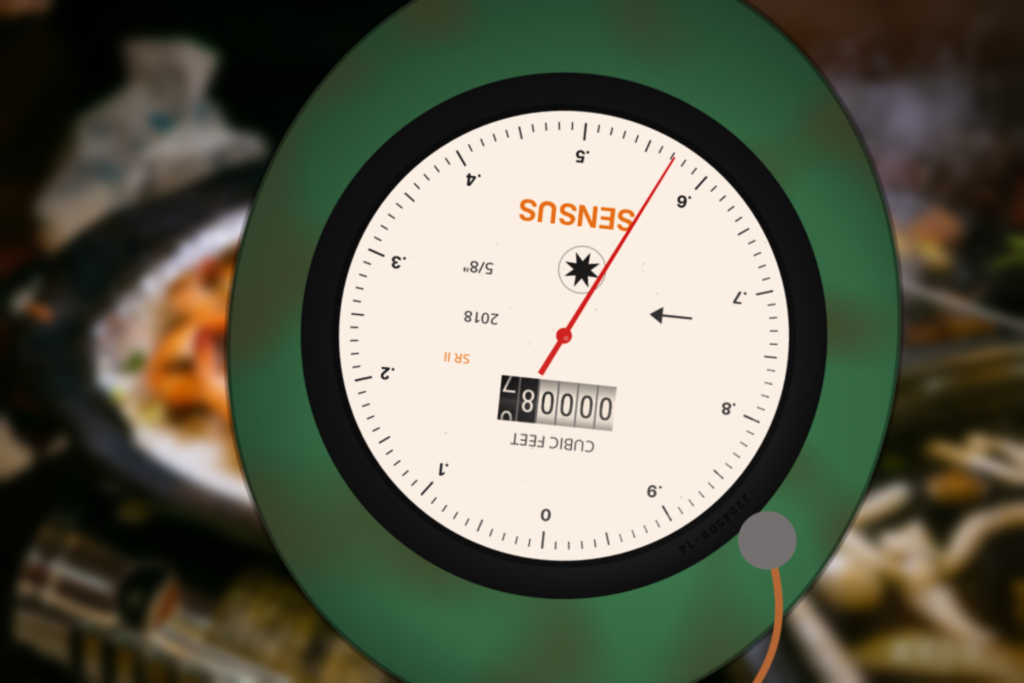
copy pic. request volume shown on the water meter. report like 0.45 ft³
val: 86.57 ft³
